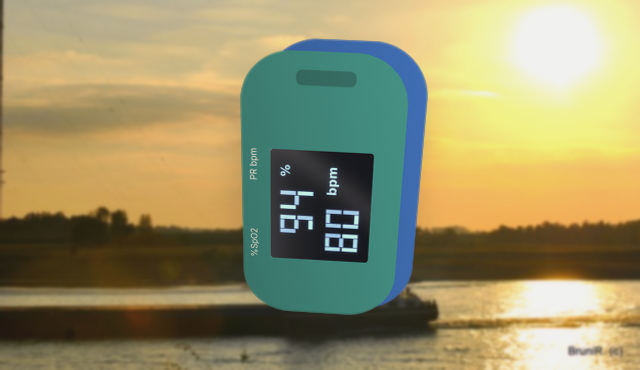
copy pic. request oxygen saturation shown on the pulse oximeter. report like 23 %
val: 94 %
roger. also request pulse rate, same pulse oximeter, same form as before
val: 80 bpm
